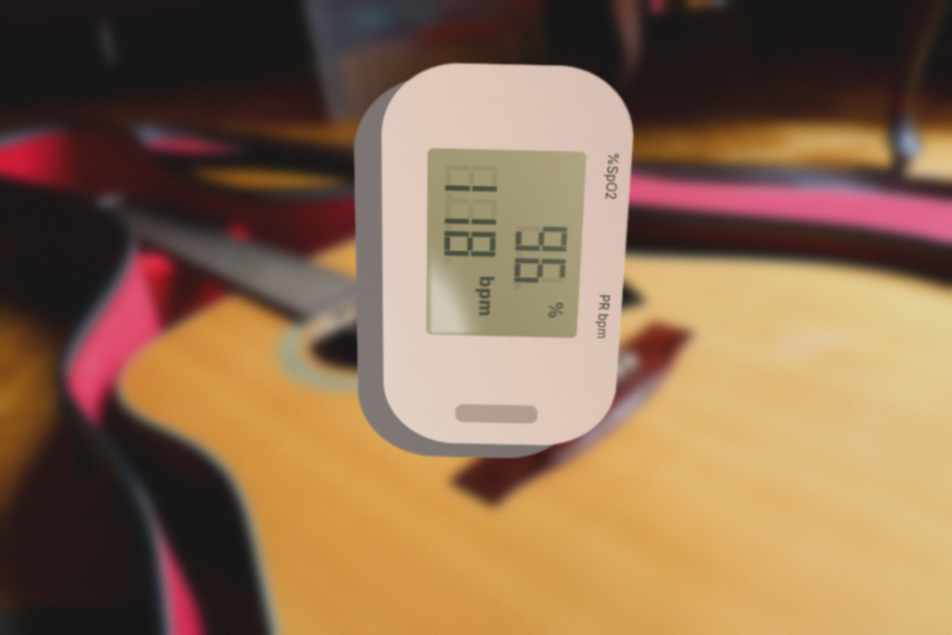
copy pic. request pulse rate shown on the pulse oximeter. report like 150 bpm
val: 118 bpm
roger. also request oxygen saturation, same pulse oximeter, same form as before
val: 96 %
